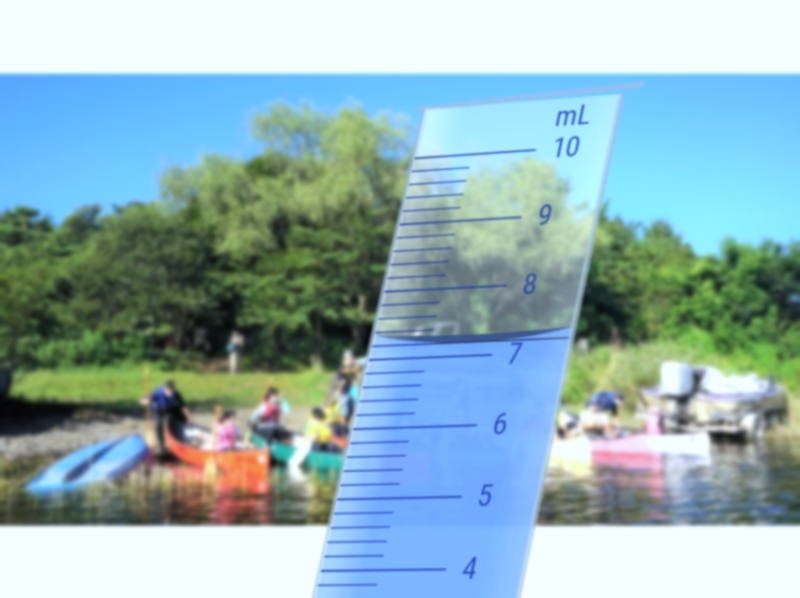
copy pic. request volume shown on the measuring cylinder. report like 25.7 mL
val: 7.2 mL
